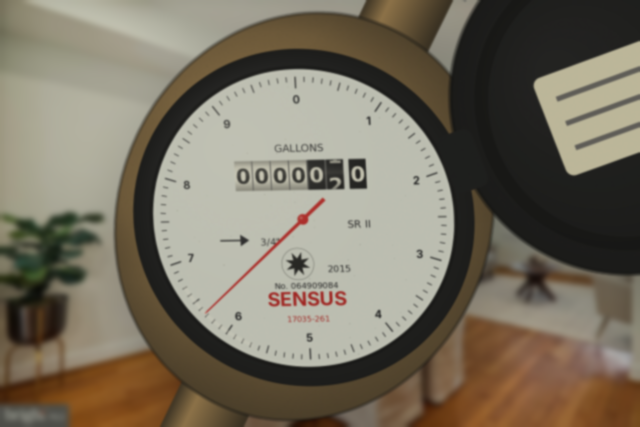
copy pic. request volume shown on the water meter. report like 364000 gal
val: 16.3 gal
